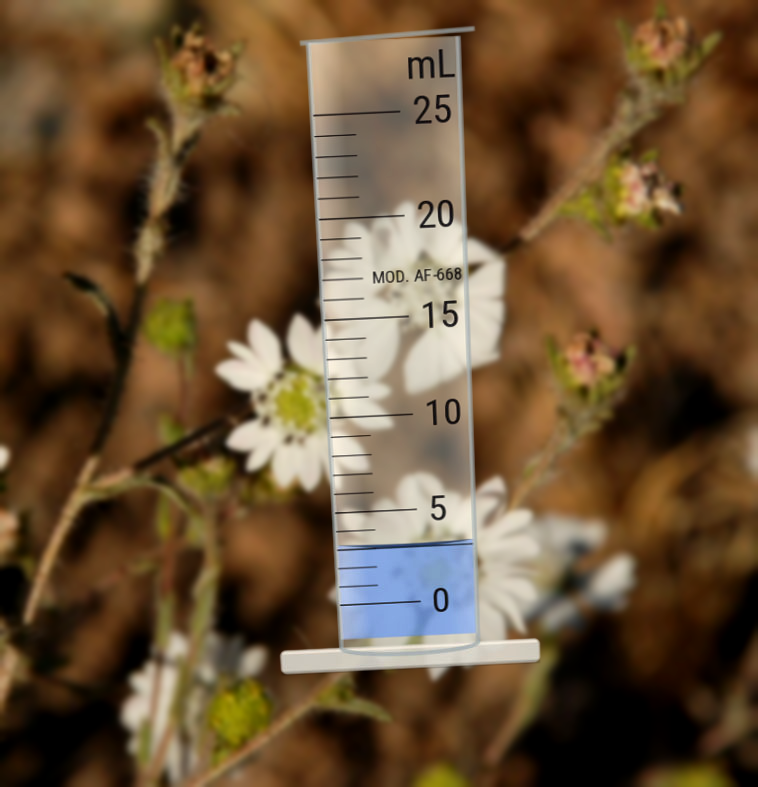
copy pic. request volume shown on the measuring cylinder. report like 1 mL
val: 3 mL
